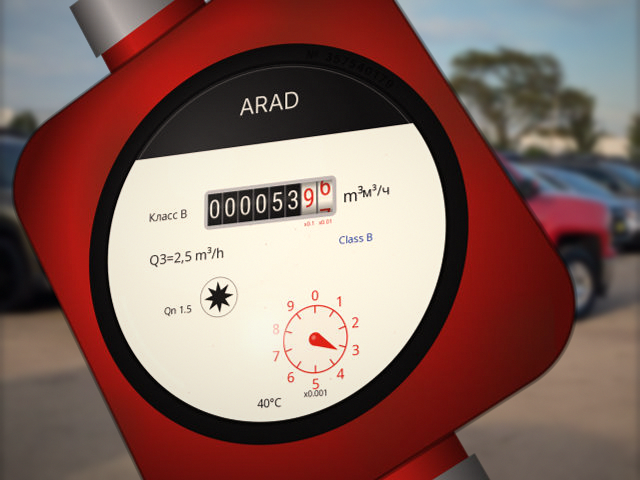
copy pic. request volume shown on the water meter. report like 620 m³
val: 53.963 m³
